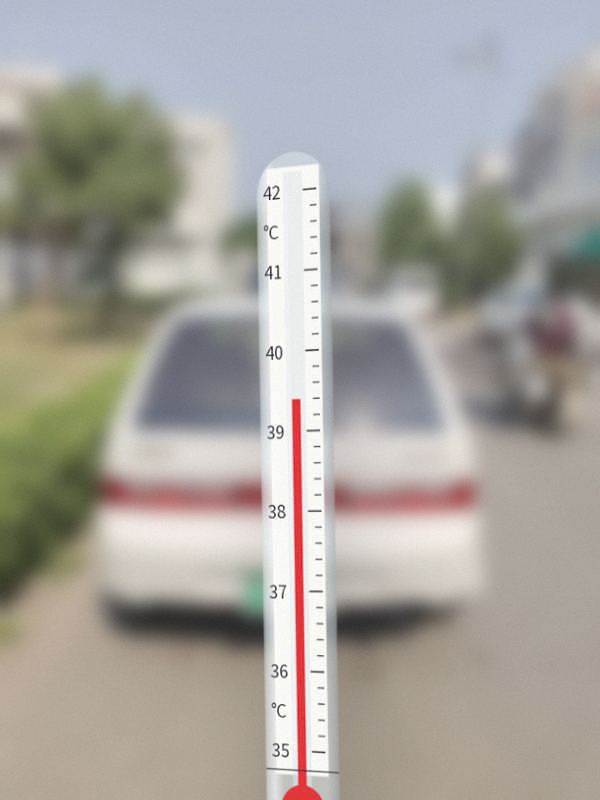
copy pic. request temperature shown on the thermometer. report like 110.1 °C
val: 39.4 °C
